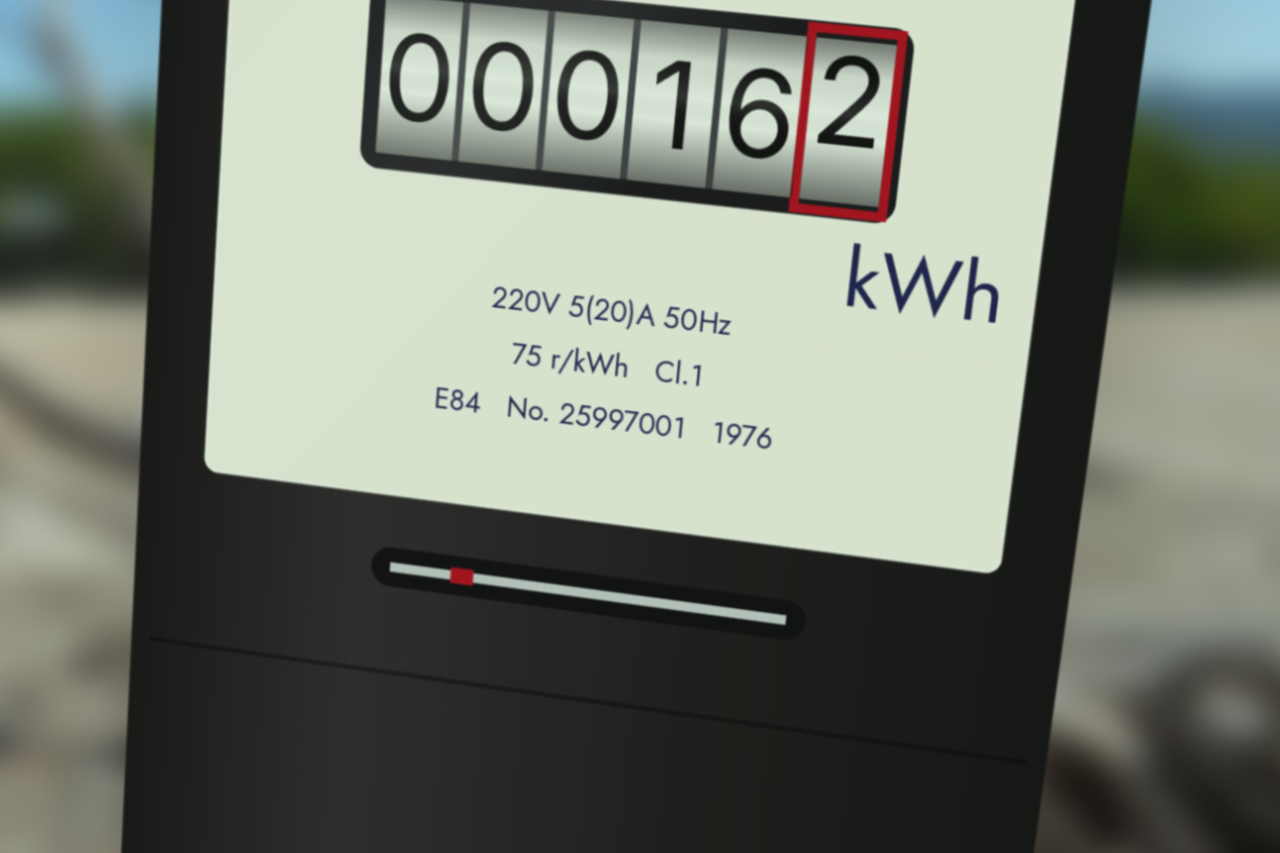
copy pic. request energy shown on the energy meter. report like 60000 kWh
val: 16.2 kWh
